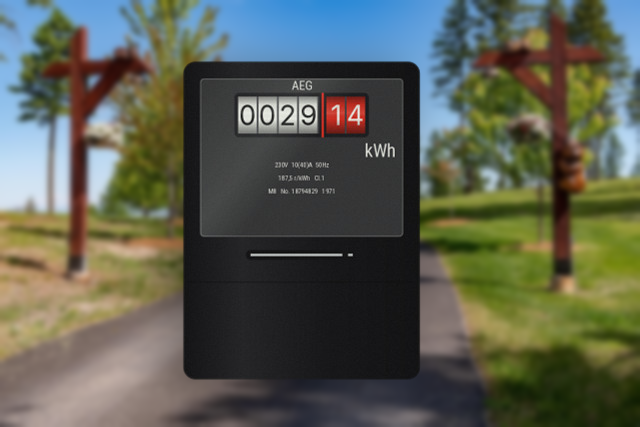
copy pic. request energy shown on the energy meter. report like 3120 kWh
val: 29.14 kWh
